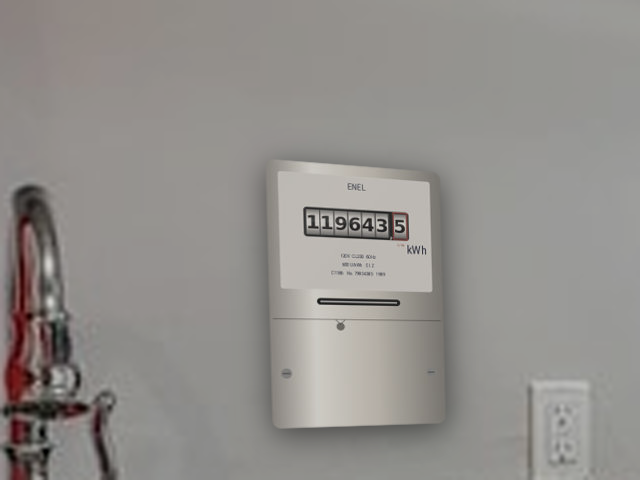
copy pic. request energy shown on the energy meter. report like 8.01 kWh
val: 119643.5 kWh
